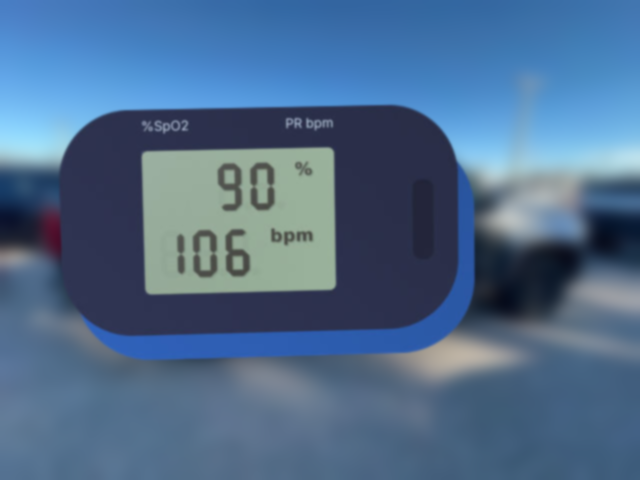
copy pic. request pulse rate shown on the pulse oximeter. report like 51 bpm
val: 106 bpm
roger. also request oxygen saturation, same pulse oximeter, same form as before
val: 90 %
